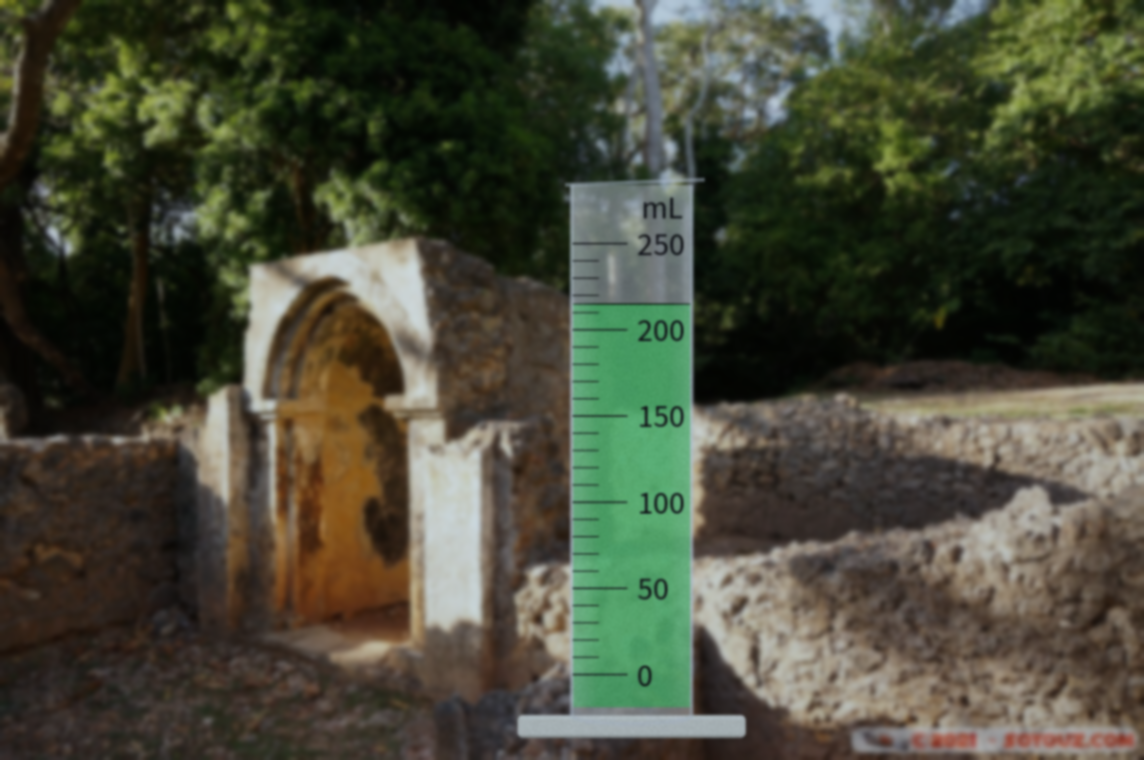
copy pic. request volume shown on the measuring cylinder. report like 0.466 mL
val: 215 mL
